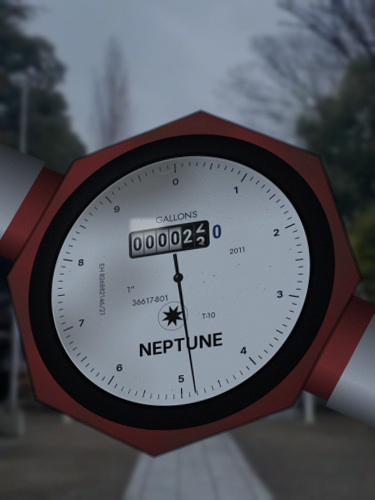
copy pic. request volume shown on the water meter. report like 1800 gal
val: 224.8 gal
